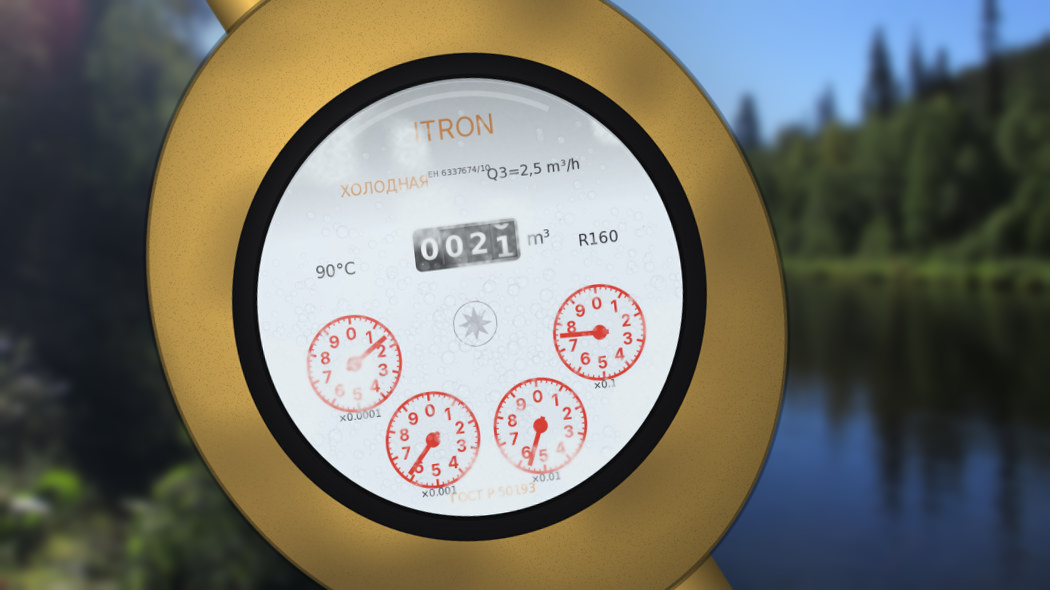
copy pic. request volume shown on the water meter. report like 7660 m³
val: 20.7561 m³
